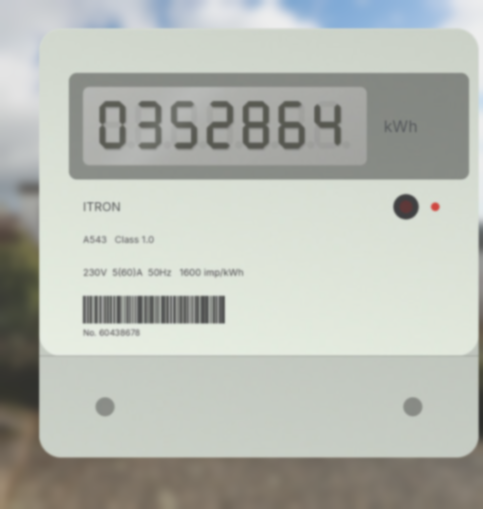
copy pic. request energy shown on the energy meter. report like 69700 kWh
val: 352864 kWh
